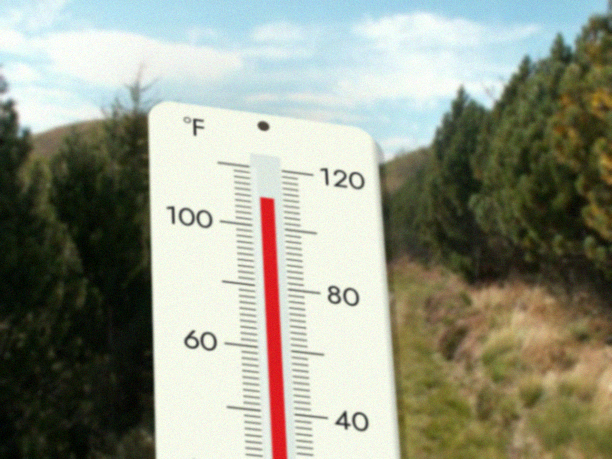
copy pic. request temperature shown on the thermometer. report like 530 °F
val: 110 °F
